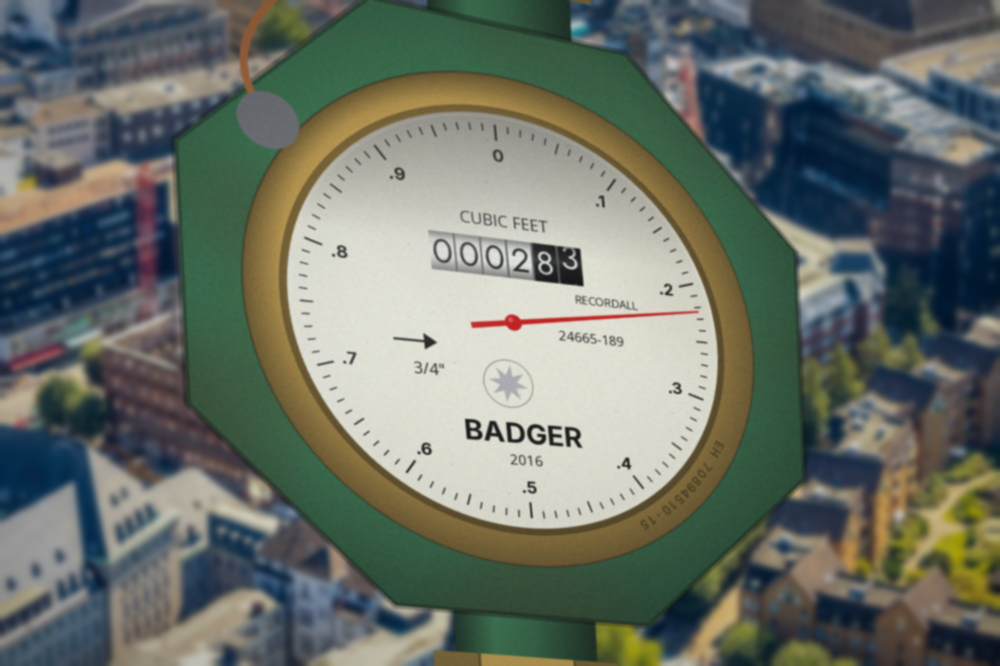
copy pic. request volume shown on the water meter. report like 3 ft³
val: 283.22 ft³
